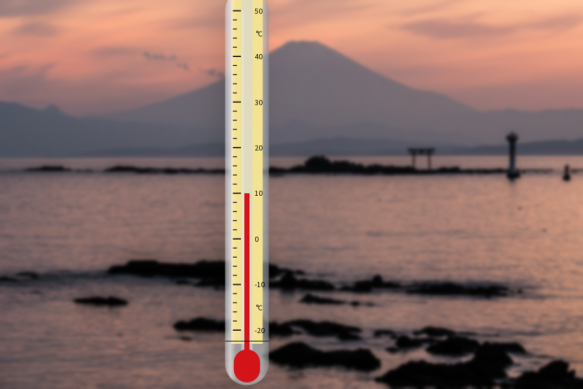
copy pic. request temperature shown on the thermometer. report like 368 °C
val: 10 °C
